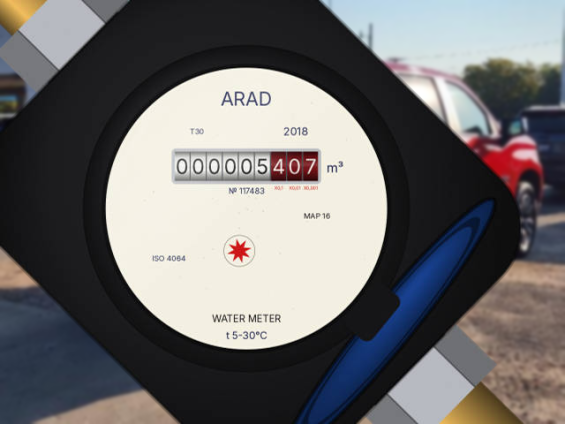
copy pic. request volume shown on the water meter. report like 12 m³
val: 5.407 m³
